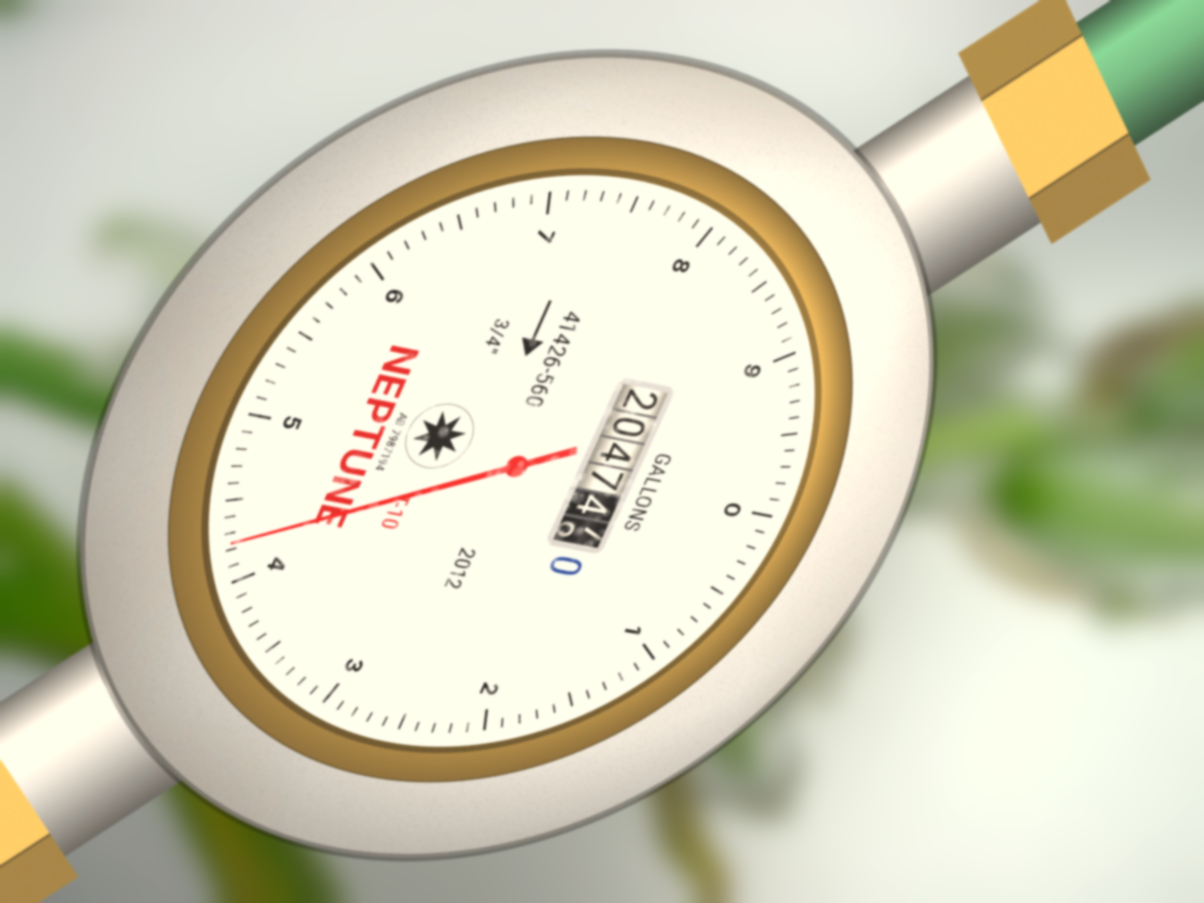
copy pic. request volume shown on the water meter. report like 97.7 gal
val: 2047474.2 gal
